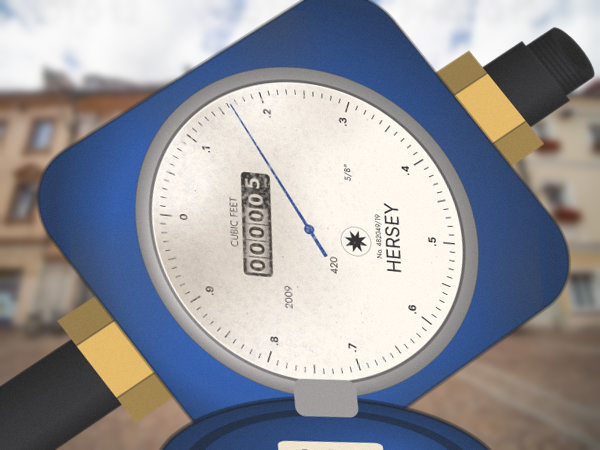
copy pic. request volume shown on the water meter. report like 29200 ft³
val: 5.16 ft³
